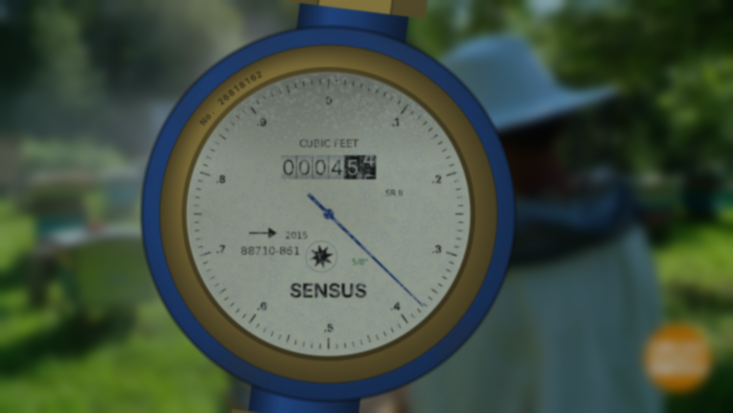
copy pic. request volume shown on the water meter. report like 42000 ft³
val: 454.37 ft³
